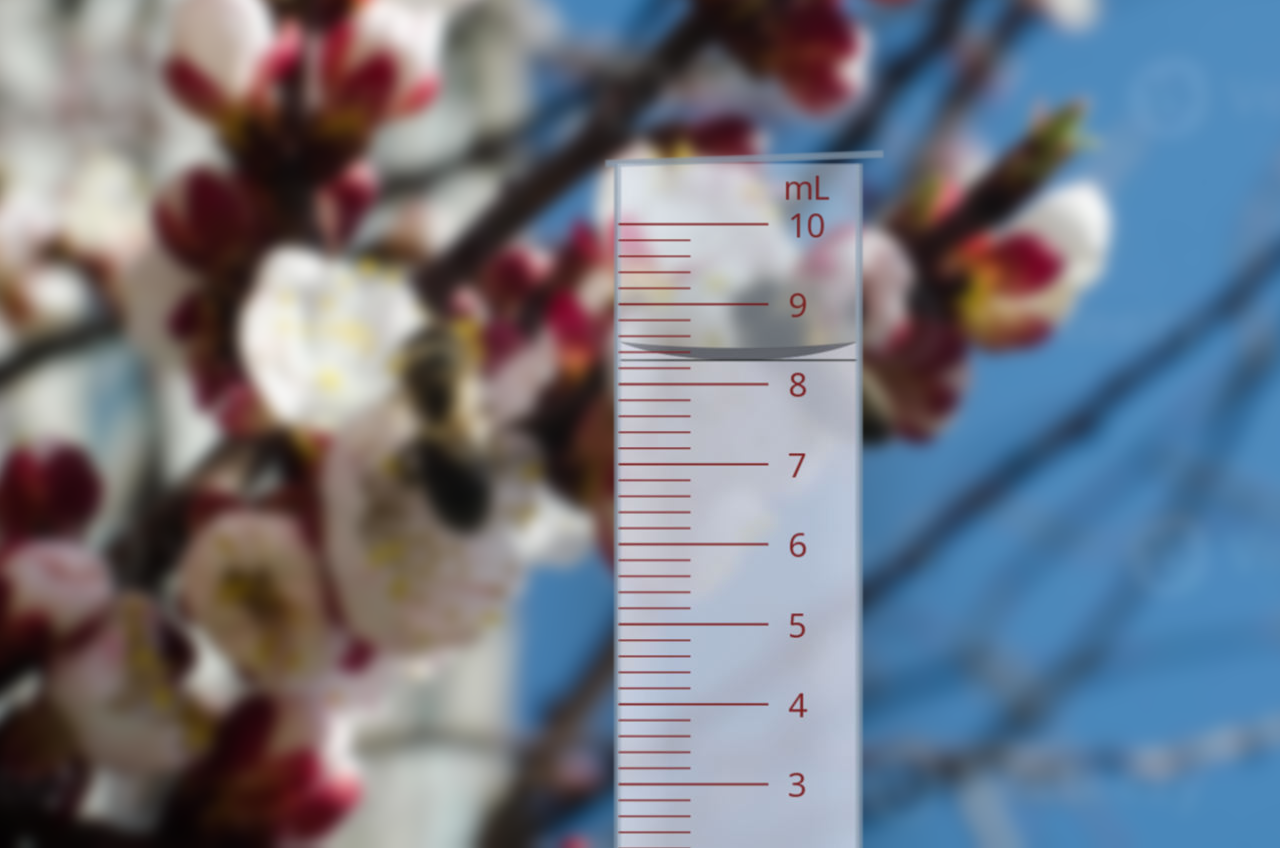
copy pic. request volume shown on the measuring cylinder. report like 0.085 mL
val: 8.3 mL
